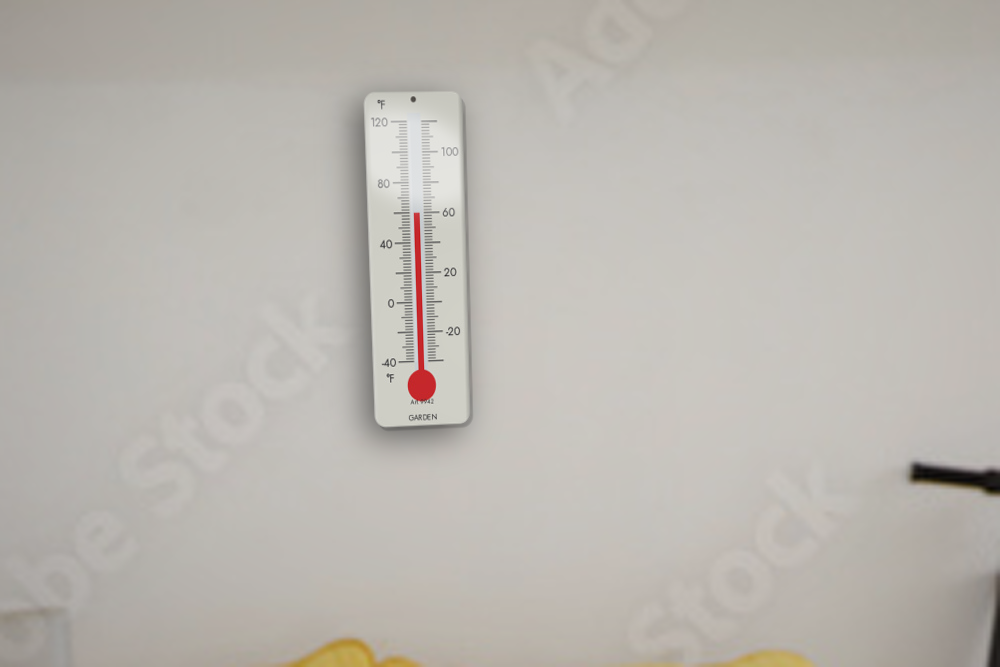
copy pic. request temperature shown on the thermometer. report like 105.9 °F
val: 60 °F
